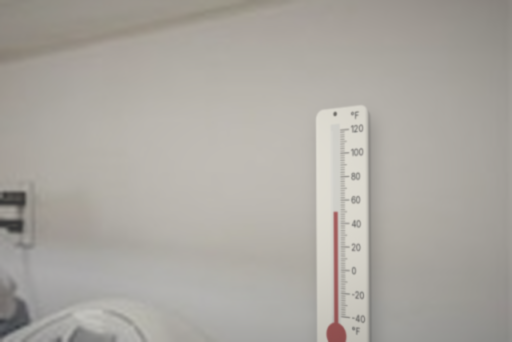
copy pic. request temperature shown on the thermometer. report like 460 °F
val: 50 °F
